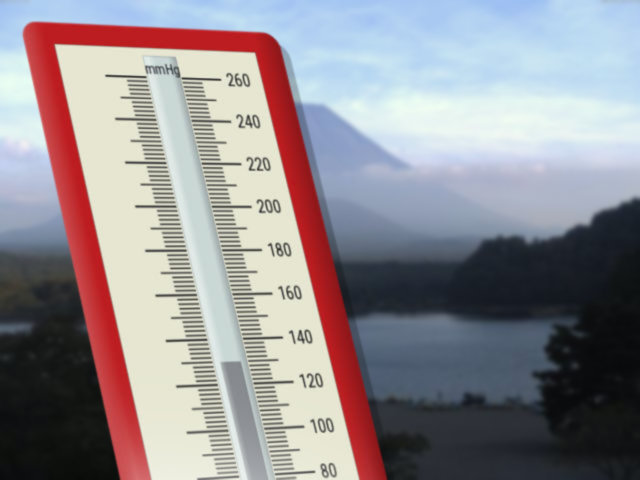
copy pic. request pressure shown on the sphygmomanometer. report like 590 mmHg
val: 130 mmHg
